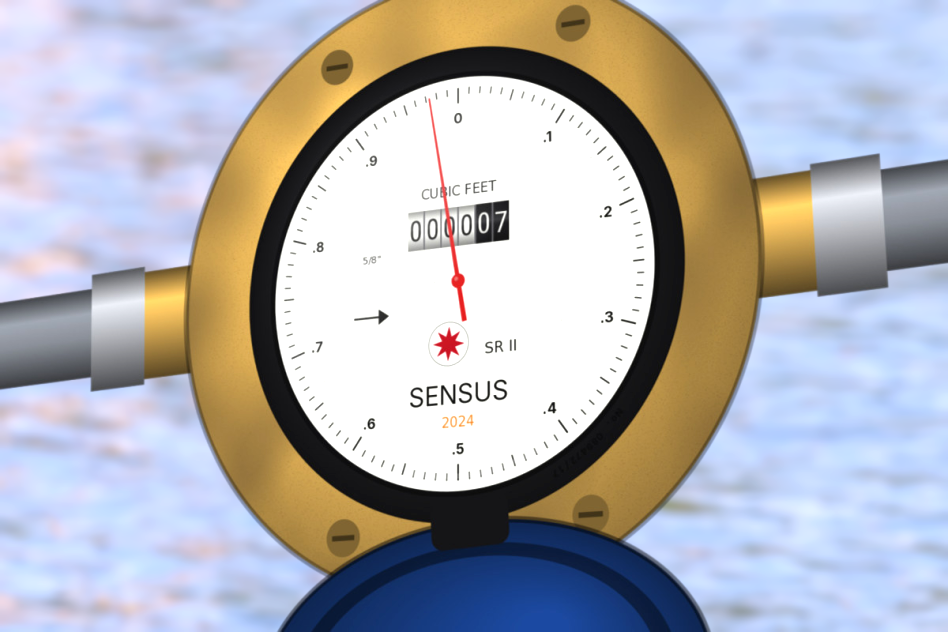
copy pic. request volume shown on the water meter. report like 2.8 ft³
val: 6.97 ft³
